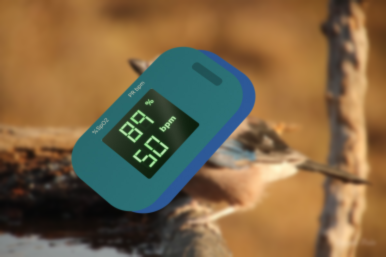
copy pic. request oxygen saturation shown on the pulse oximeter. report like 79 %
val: 89 %
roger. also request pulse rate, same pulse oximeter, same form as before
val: 50 bpm
